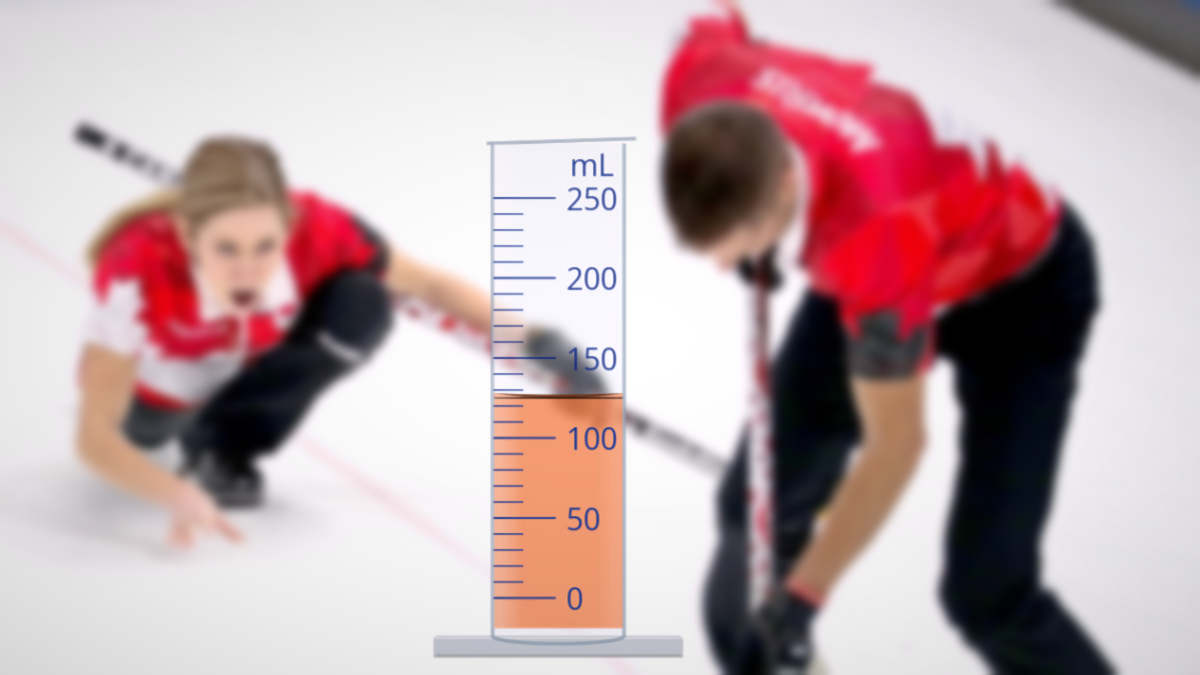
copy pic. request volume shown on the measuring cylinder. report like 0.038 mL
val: 125 mL
